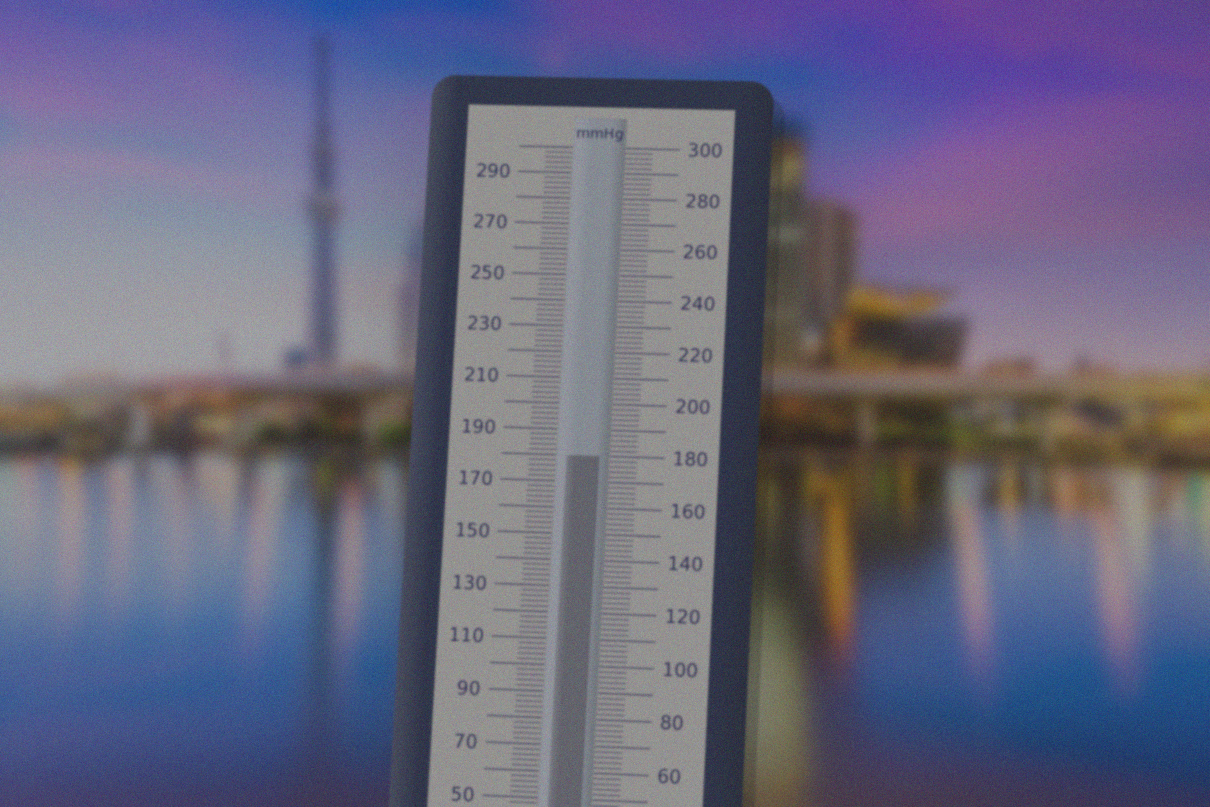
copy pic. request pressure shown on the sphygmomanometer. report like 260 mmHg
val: 180 mmHg
